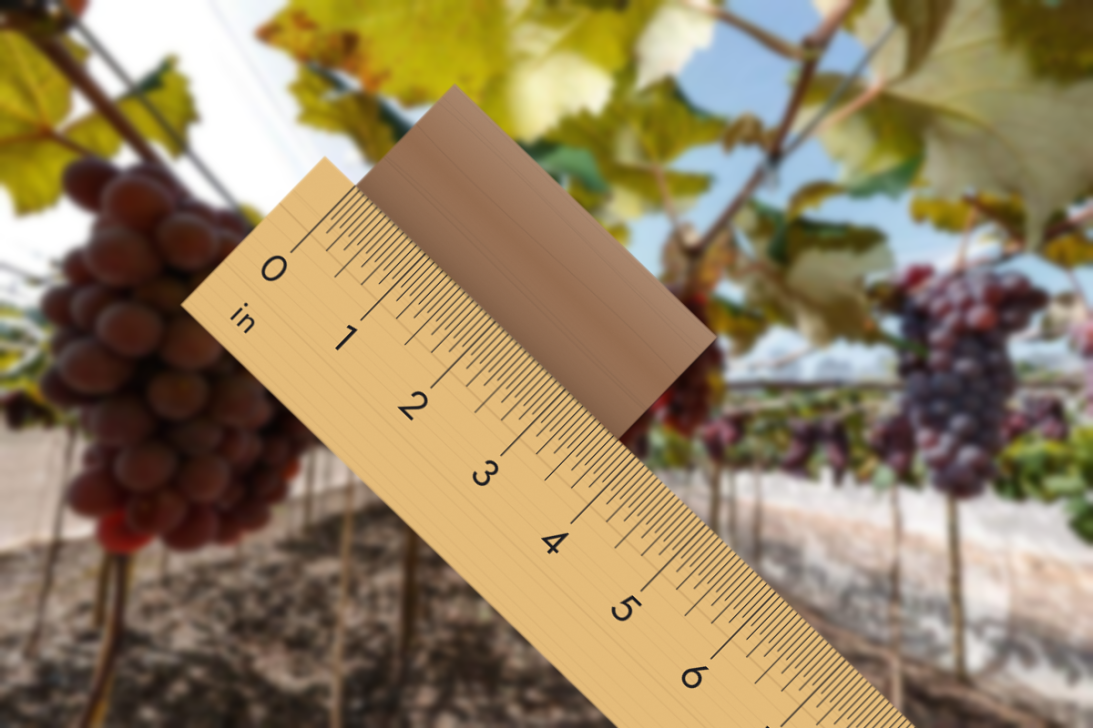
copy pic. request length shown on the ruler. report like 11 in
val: 3.75 in
